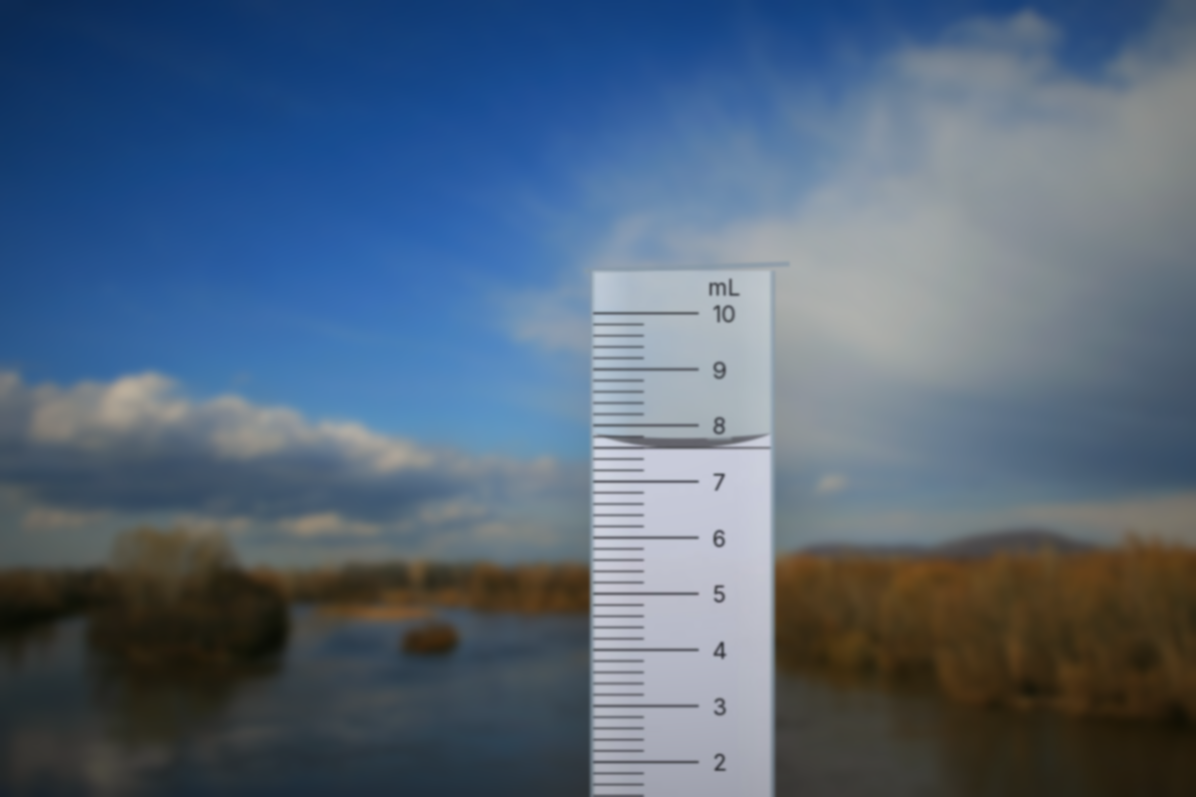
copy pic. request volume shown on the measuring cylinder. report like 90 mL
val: 7.6 mL
